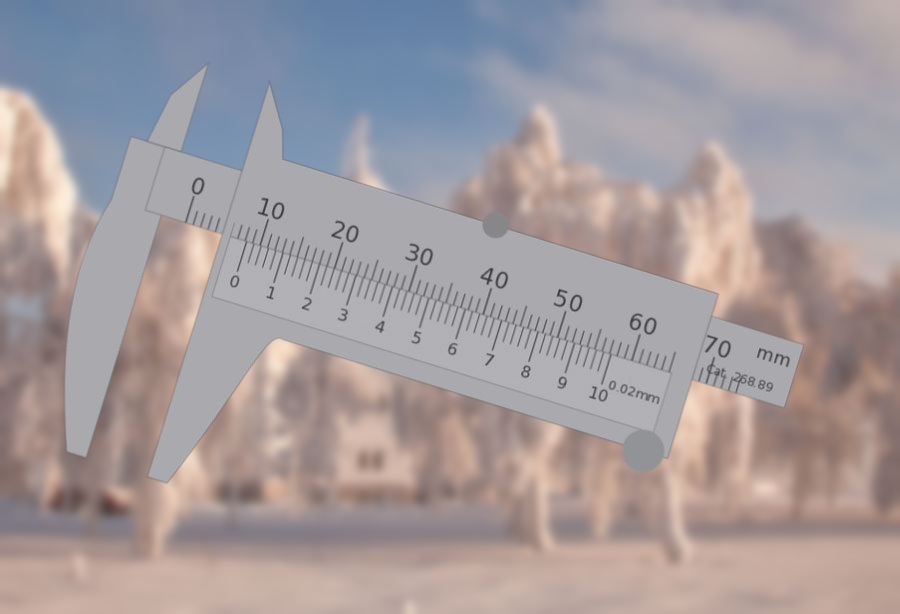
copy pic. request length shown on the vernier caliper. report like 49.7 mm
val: 8.2 mm
